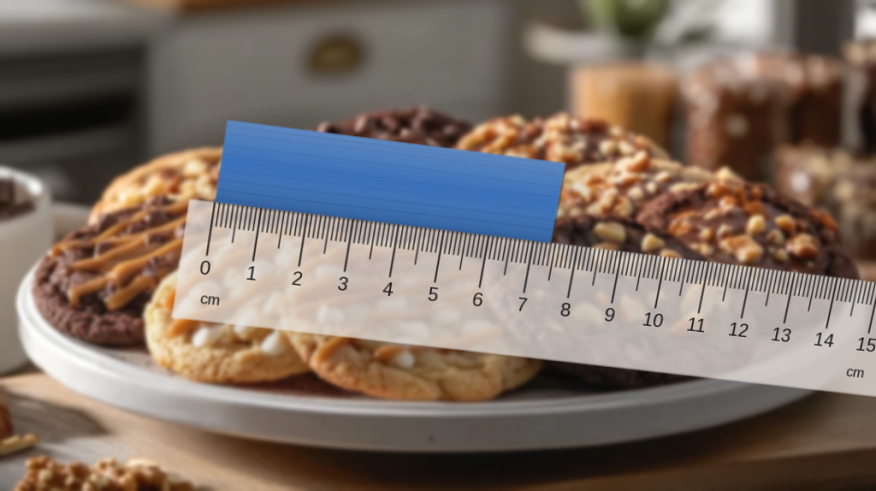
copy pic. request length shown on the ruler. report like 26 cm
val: 7.4 cm
